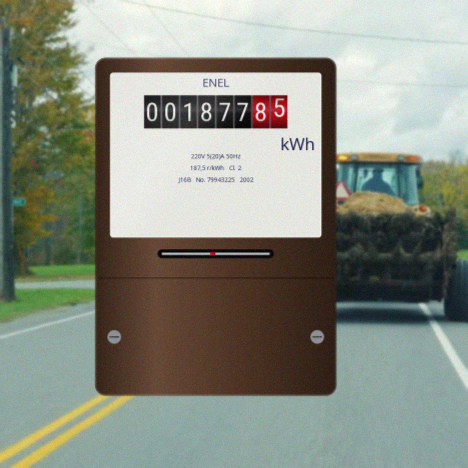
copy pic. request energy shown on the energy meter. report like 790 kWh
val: 1877.85 kWh
